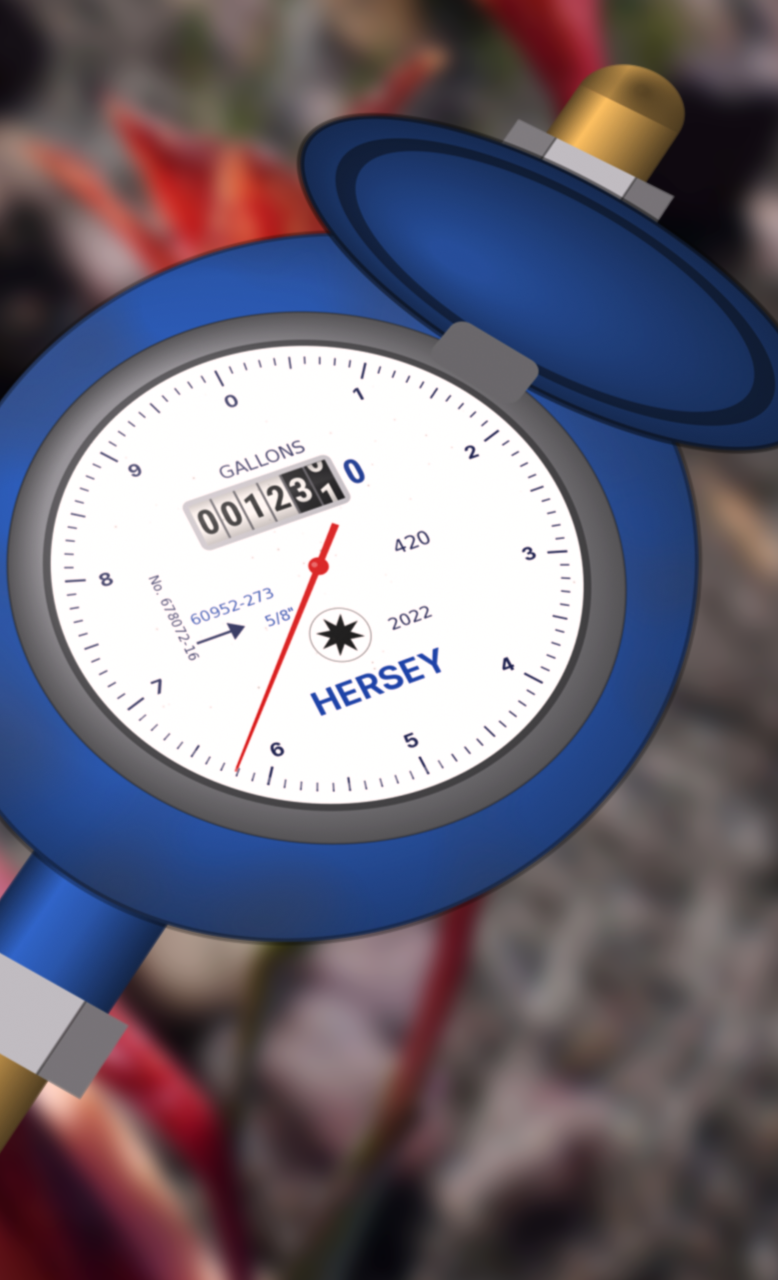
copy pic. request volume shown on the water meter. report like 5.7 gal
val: 12306.2 gal
